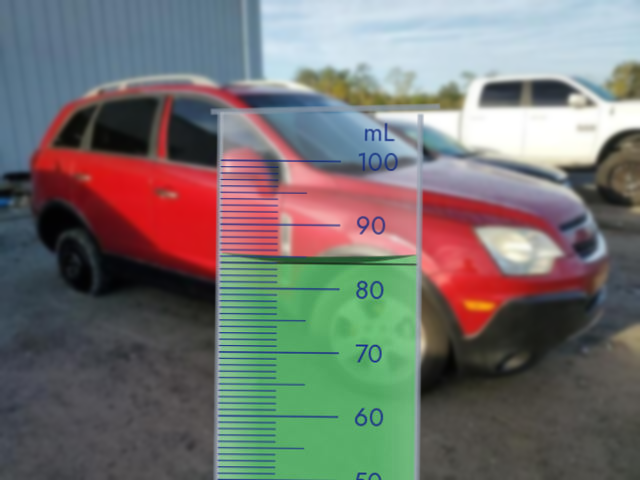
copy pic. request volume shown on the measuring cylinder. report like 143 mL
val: 84 mL
